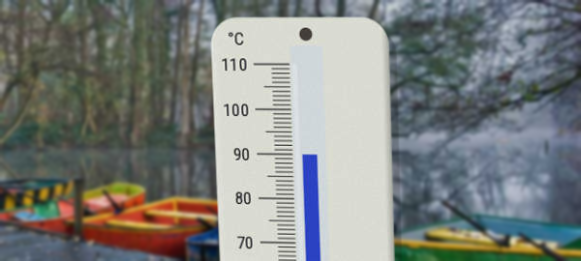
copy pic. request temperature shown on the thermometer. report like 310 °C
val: 90 °C
